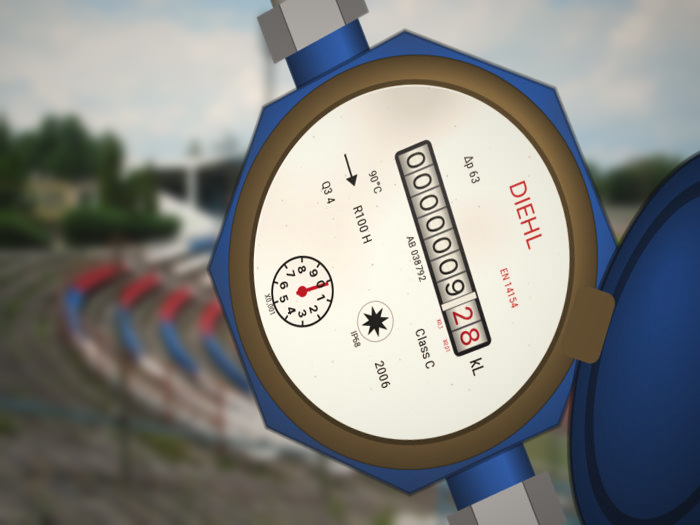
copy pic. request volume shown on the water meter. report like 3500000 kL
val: 9.280 kL
